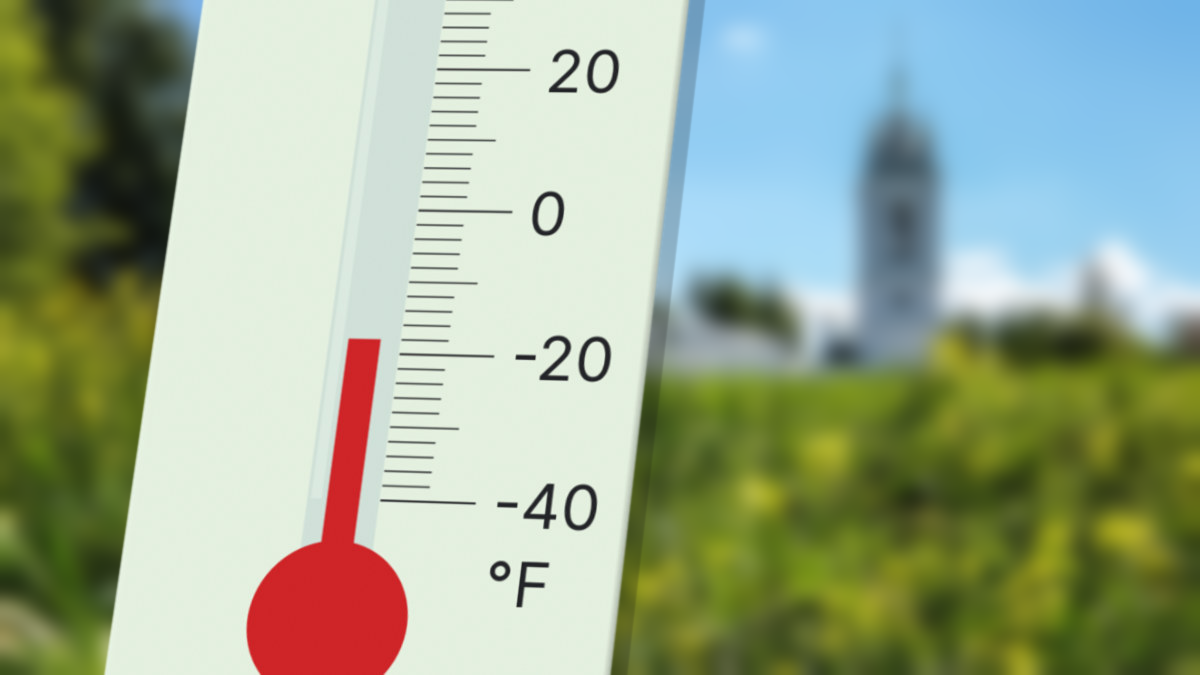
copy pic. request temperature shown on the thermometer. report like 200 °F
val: -18 °F
